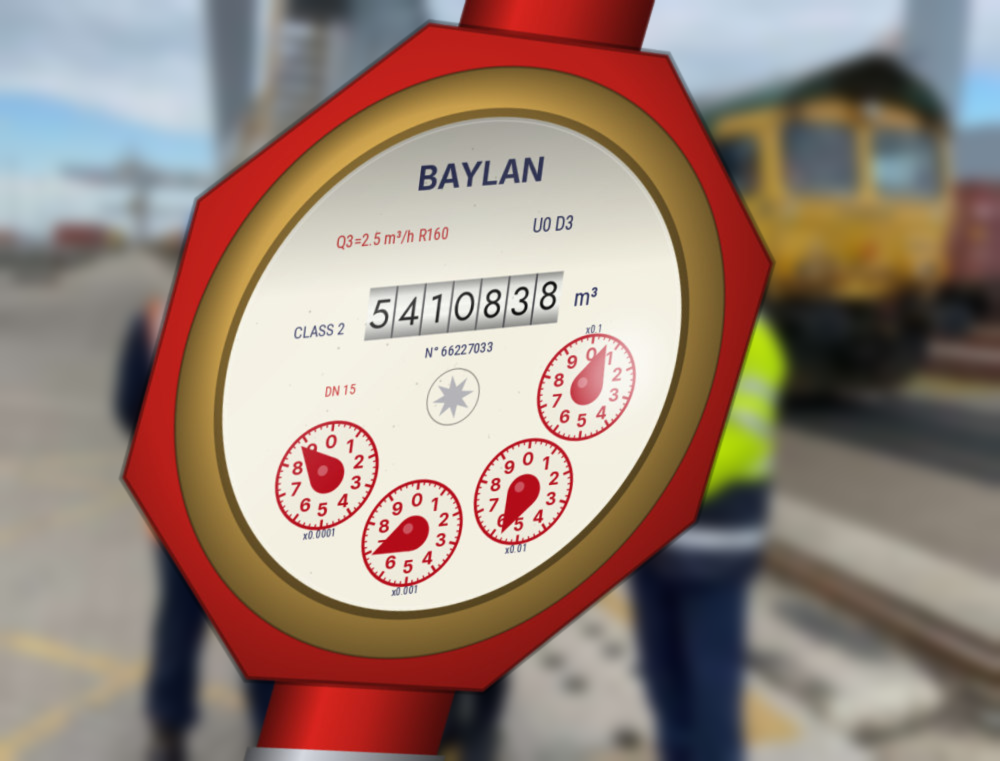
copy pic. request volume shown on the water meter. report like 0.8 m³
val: 5410838.0568 m³
